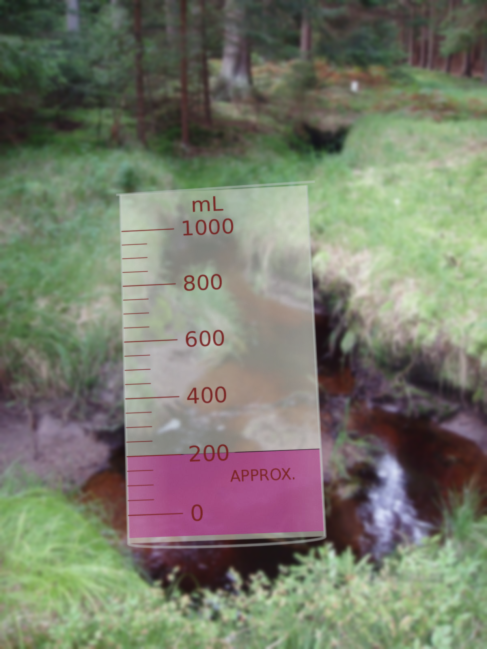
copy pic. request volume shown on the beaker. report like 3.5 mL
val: 200 mL
